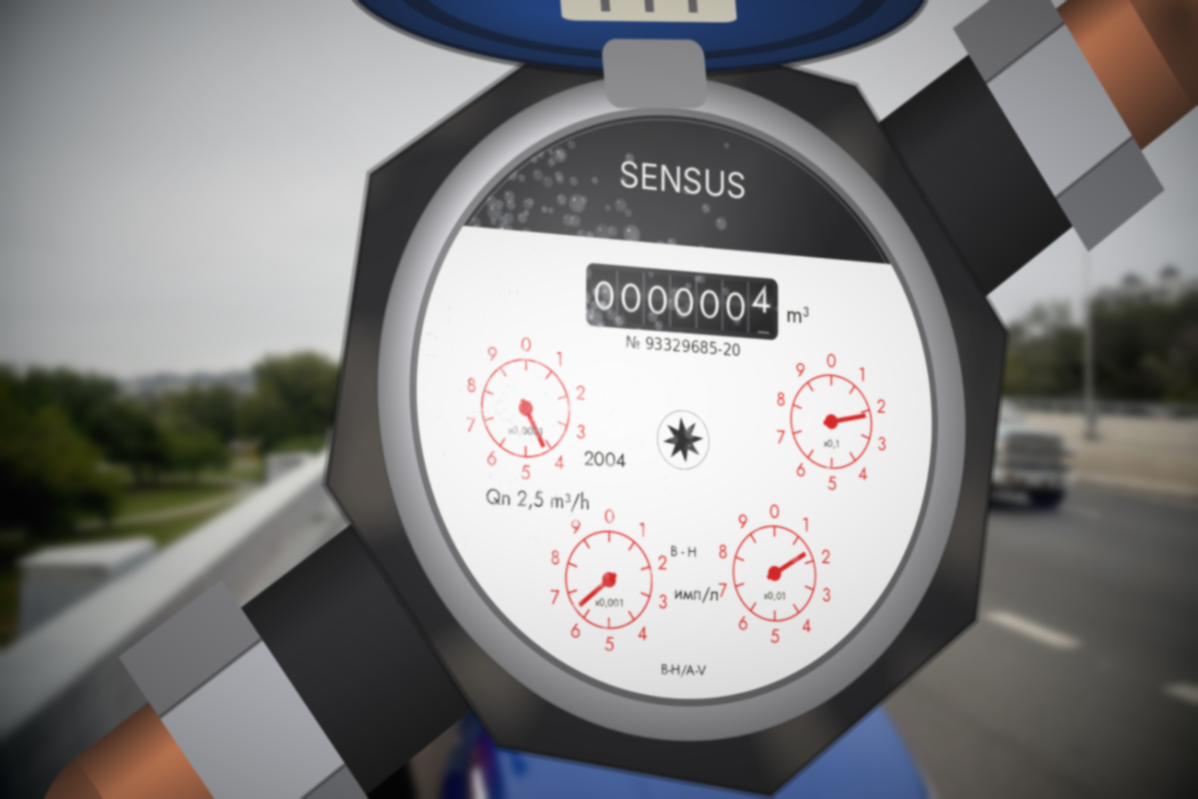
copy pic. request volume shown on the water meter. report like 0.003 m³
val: 4.2164 m³
